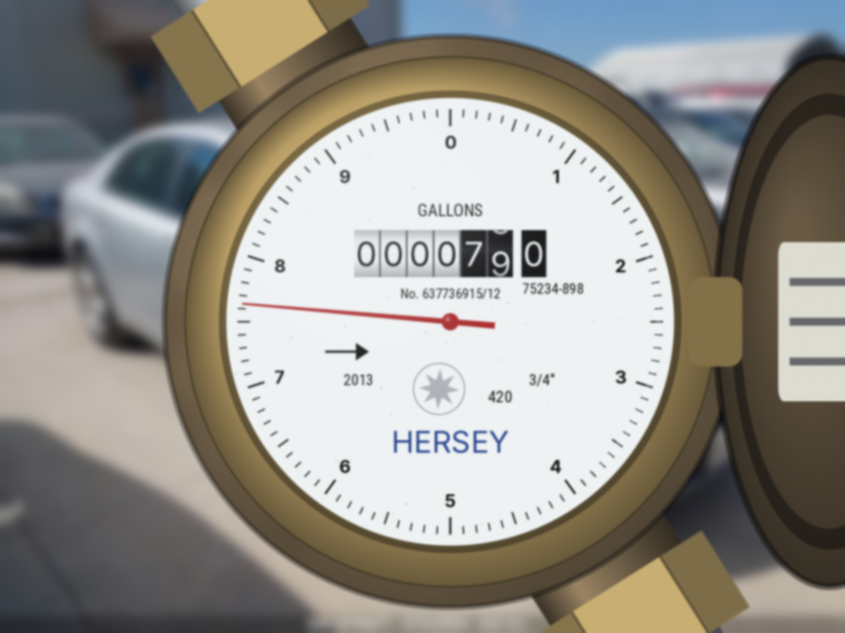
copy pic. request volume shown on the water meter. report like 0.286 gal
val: 787.6 gal
